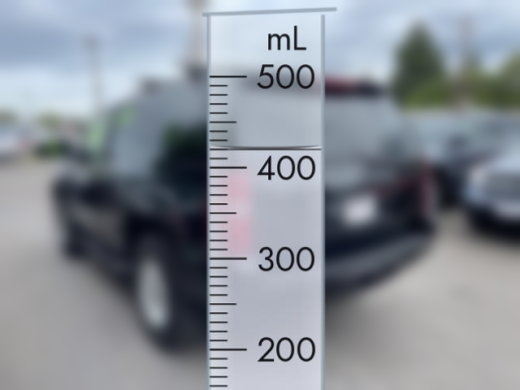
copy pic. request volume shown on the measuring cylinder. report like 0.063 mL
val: 420 mL
